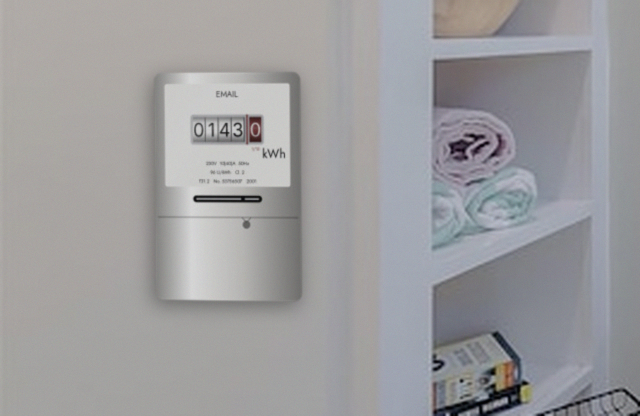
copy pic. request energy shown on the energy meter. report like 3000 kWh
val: 143.0 kWh
